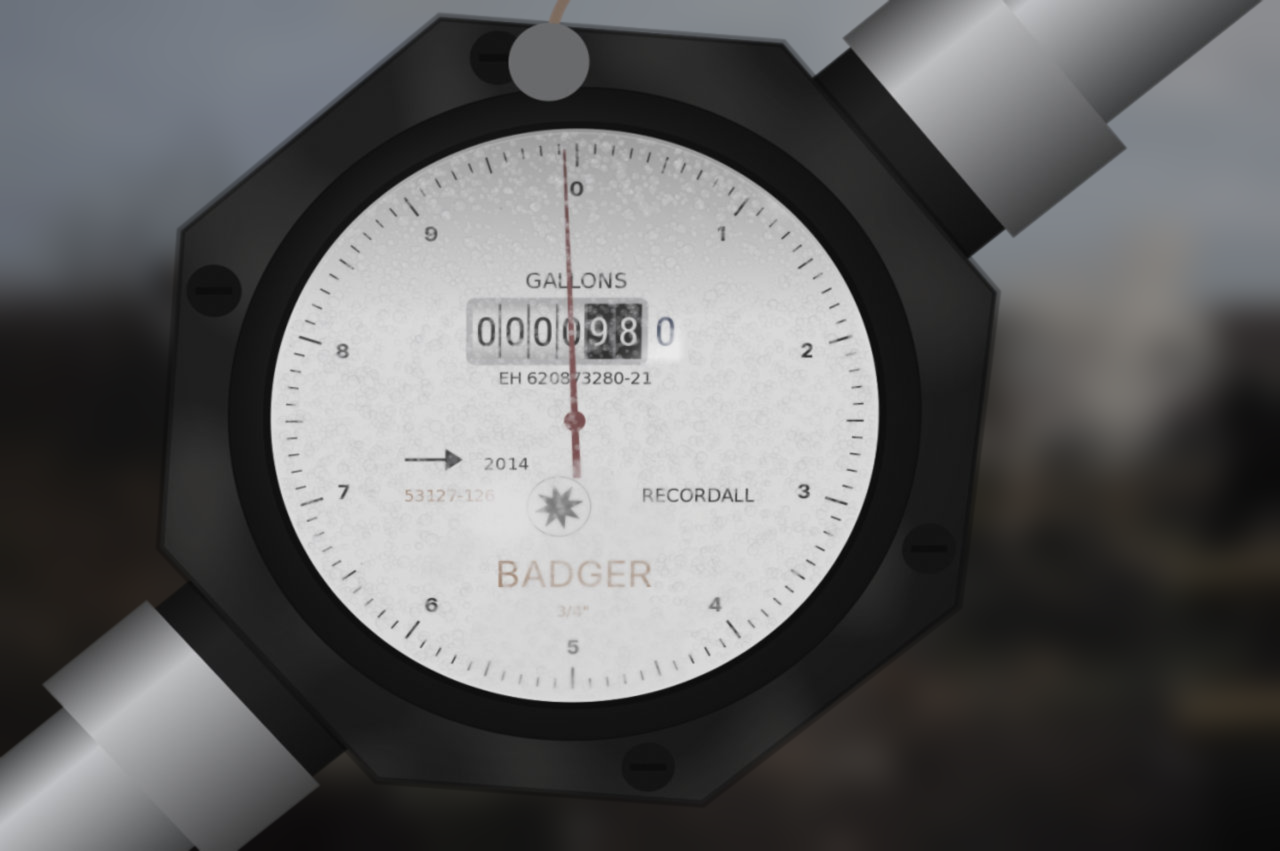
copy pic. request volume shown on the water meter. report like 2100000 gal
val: 979.9 gal
